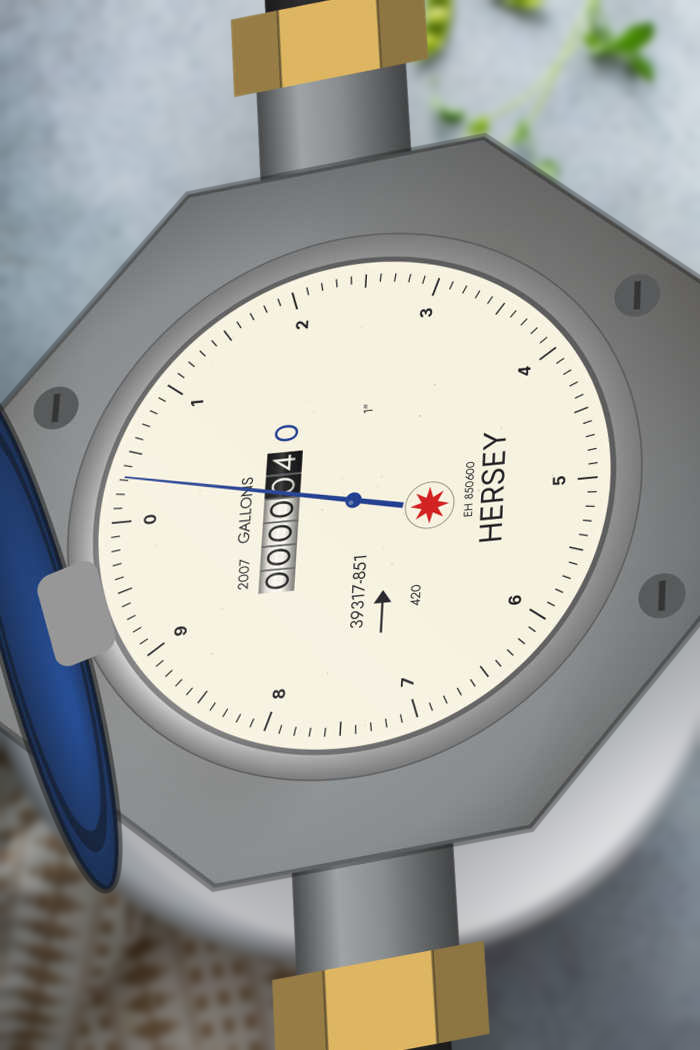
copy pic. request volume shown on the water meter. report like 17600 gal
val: 40.3 gal
